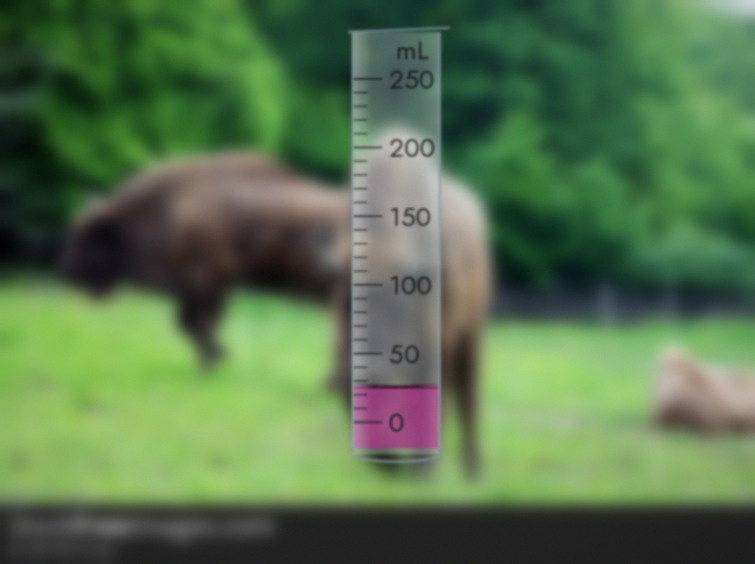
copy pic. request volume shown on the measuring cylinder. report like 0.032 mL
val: 25 mL
